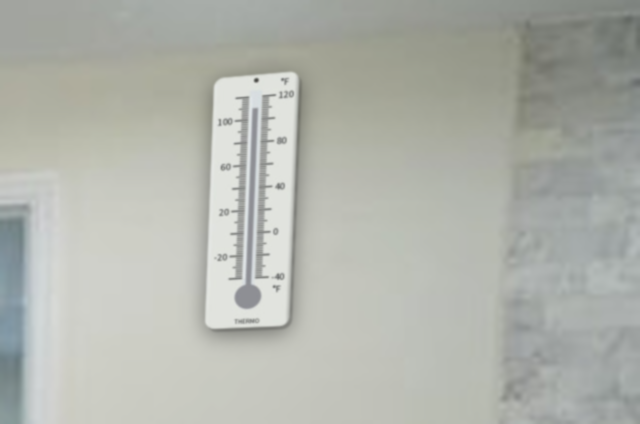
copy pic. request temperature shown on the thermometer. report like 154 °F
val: 110 °F
